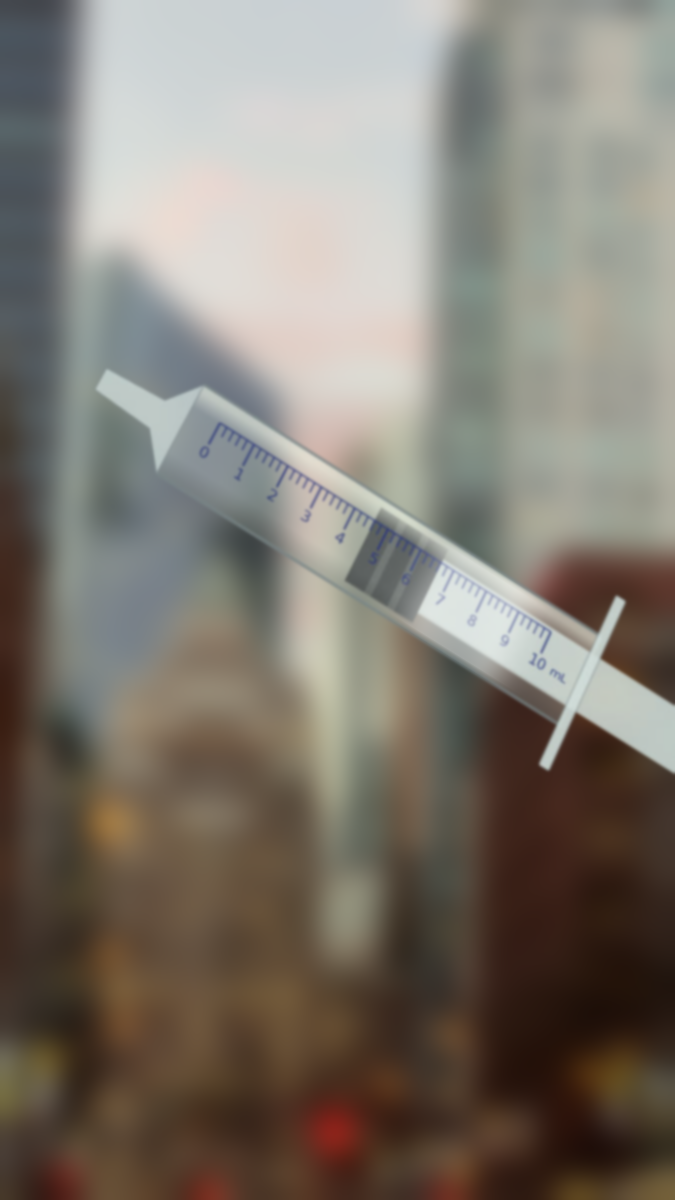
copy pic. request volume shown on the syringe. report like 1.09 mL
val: 4.6 mL
